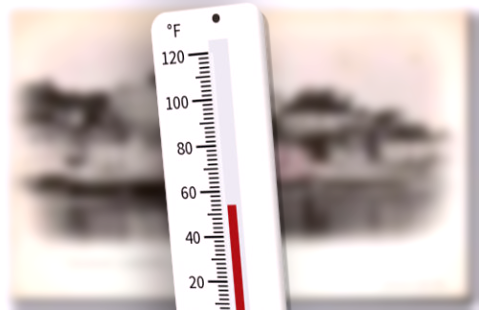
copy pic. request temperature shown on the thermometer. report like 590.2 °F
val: 54 °F
